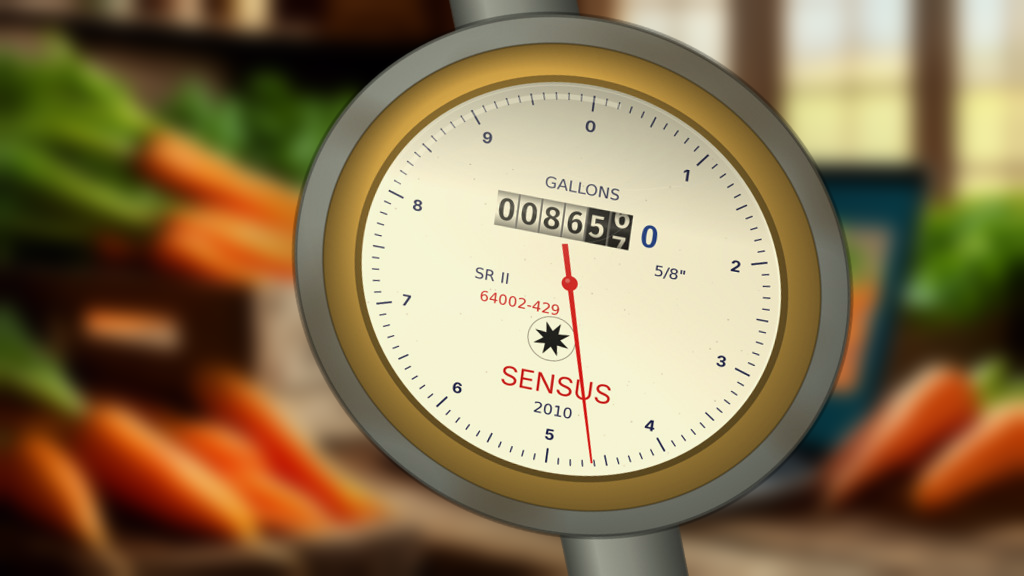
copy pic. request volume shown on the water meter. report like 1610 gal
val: 86564.6 gal
